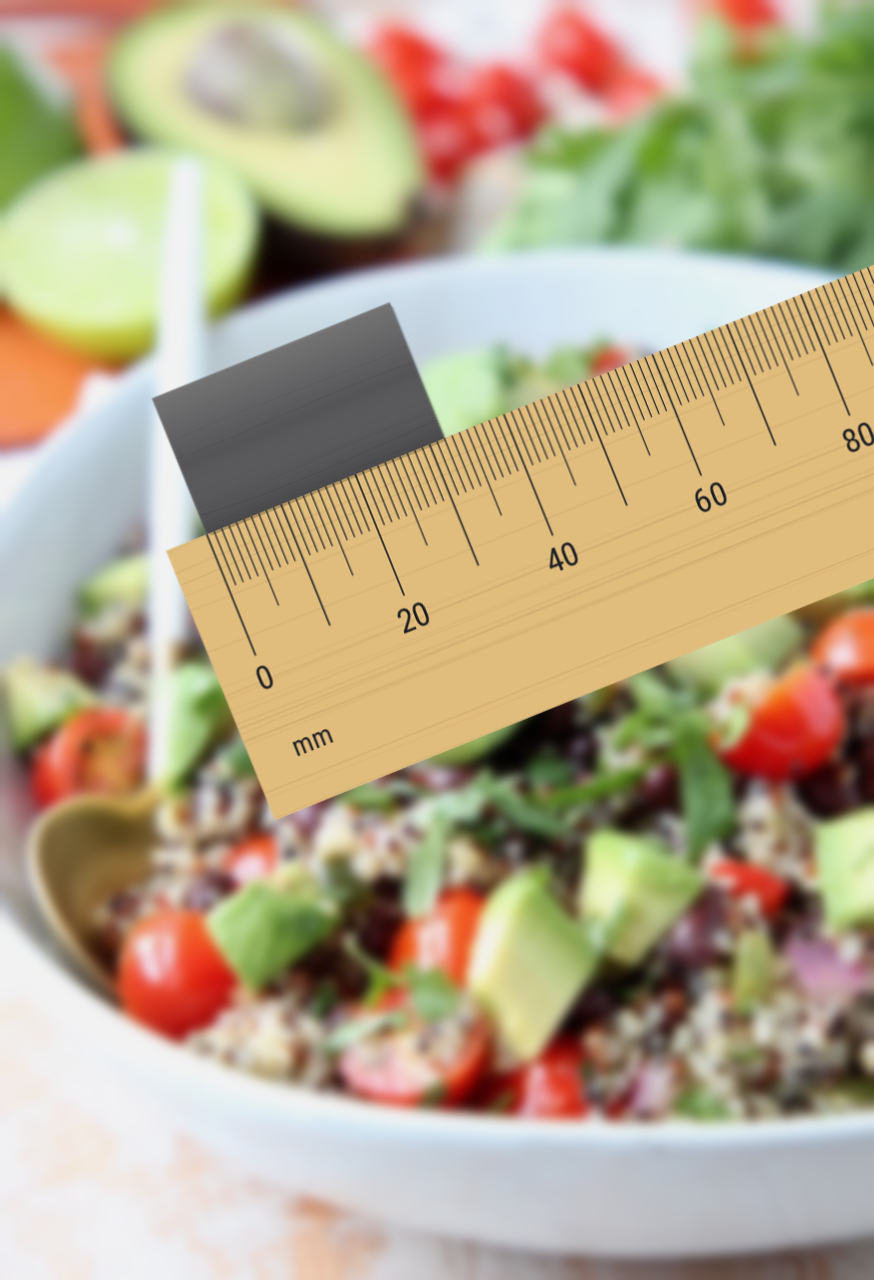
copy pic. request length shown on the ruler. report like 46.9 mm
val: 32 mm
